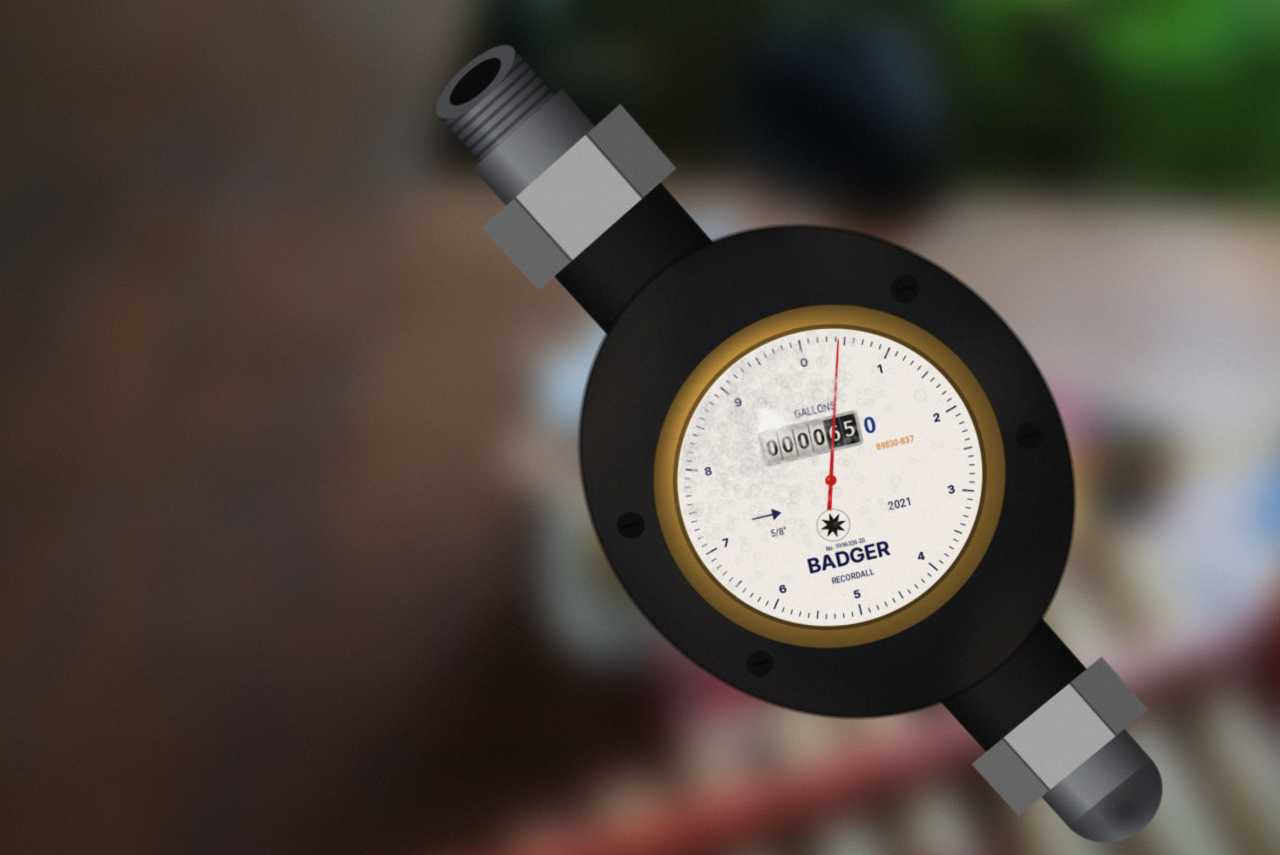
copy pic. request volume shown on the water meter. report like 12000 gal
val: 650.4 gal
